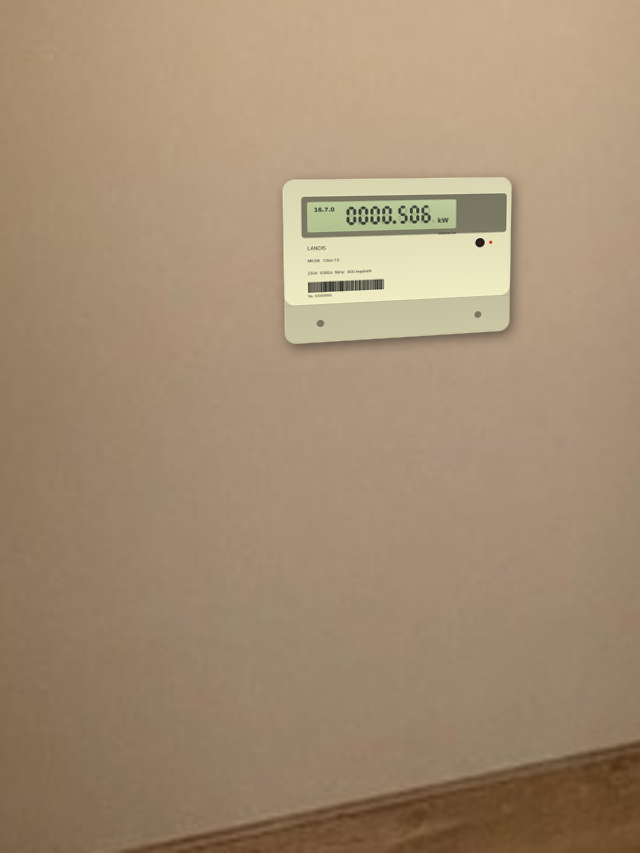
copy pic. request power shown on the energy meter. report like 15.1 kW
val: 0.506 kW
